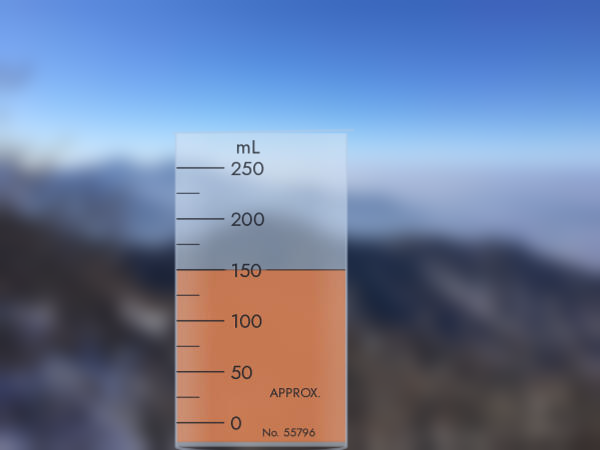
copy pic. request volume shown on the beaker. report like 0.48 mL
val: 150 mL
